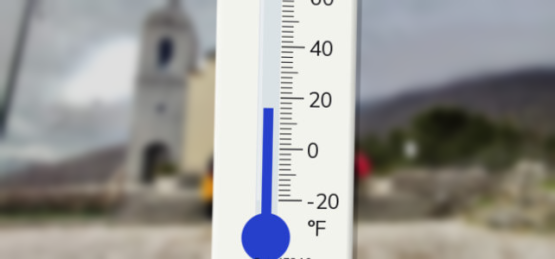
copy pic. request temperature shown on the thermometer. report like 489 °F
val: 16 °F
